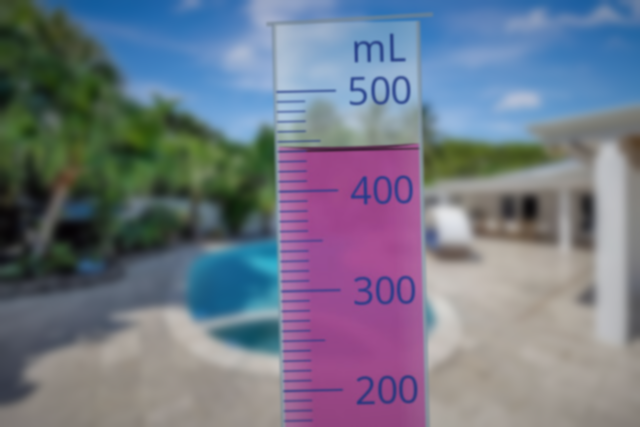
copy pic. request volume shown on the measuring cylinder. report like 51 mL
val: 440 mL
